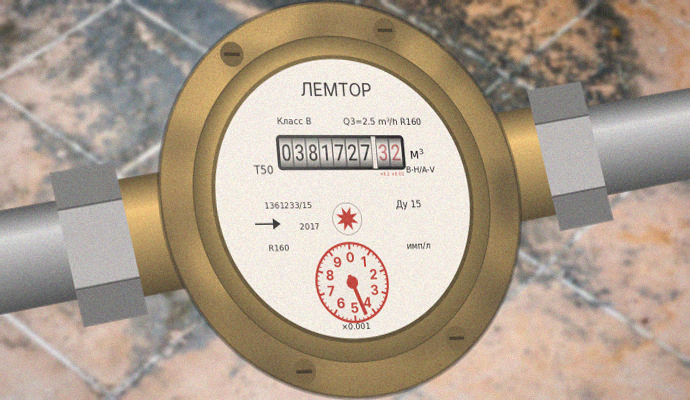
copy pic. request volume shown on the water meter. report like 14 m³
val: 381727.324 m³
